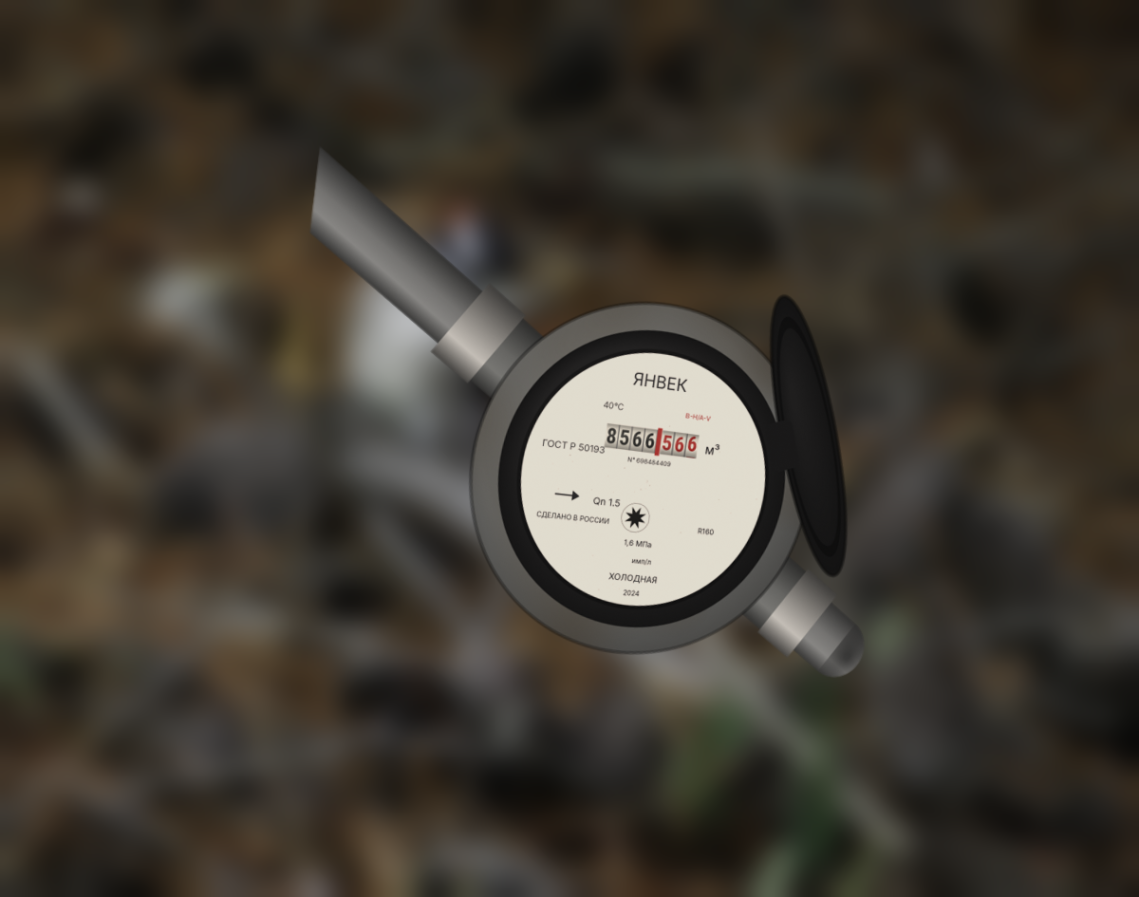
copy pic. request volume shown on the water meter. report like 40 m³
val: 8566.566 m³
